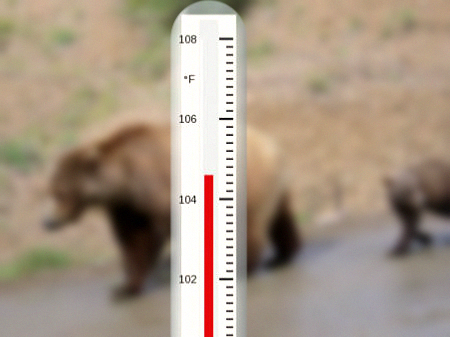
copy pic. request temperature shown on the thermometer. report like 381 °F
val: 104.6 °F
